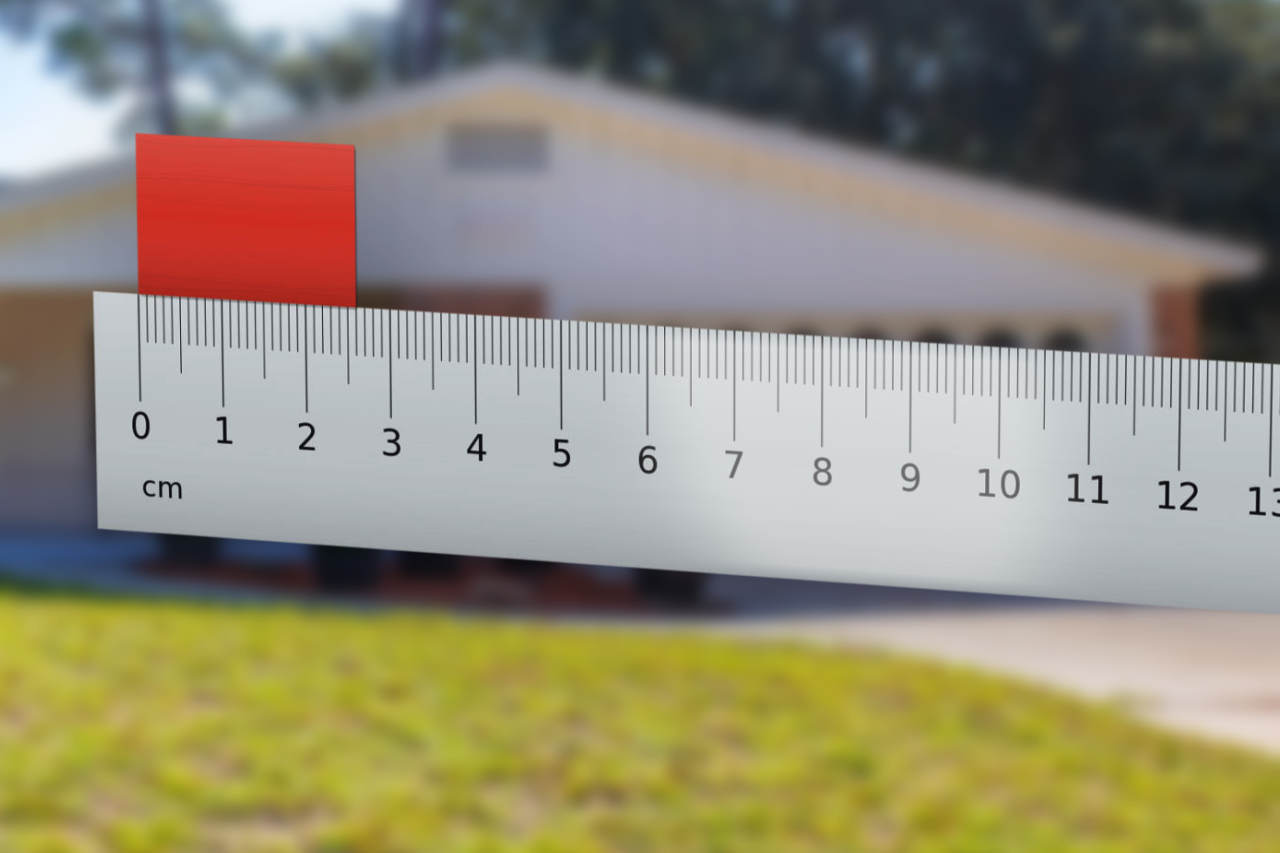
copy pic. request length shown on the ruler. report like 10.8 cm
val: 2.6 cm
